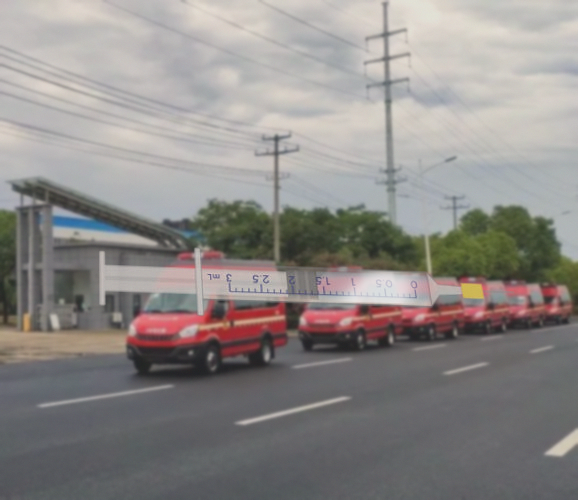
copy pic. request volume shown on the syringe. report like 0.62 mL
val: 1.6 mL
